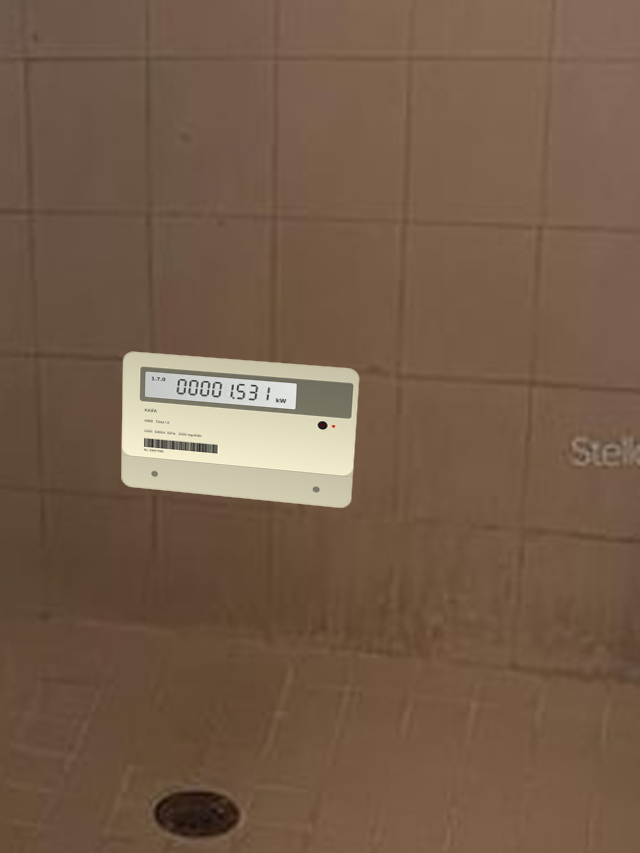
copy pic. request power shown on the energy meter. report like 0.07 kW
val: 1.531 kW
